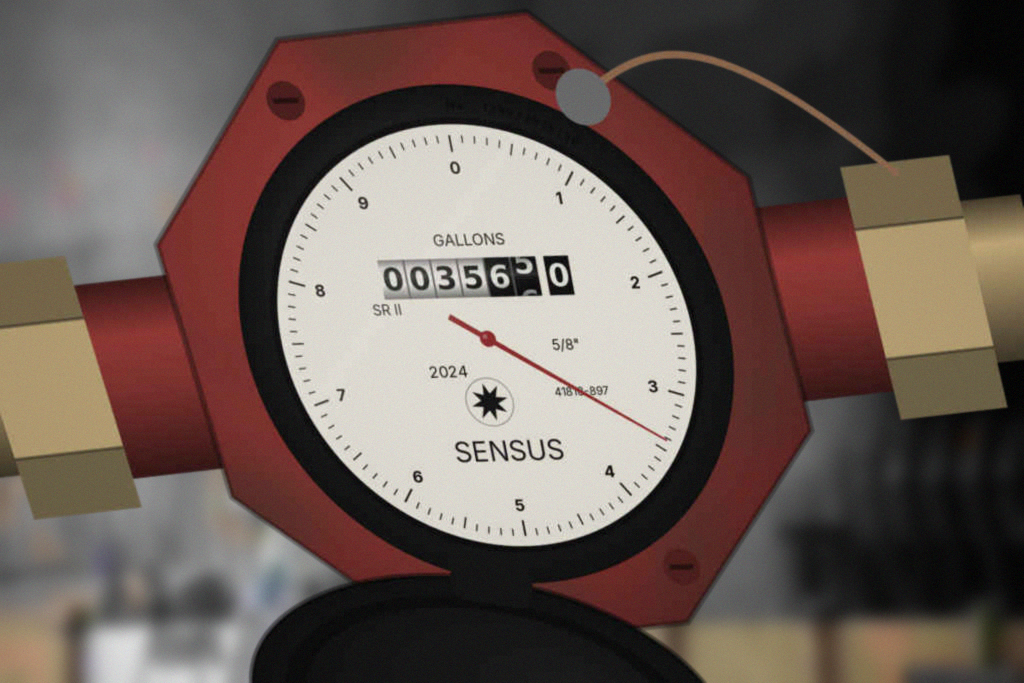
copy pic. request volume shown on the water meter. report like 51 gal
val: 35653.4 gal
